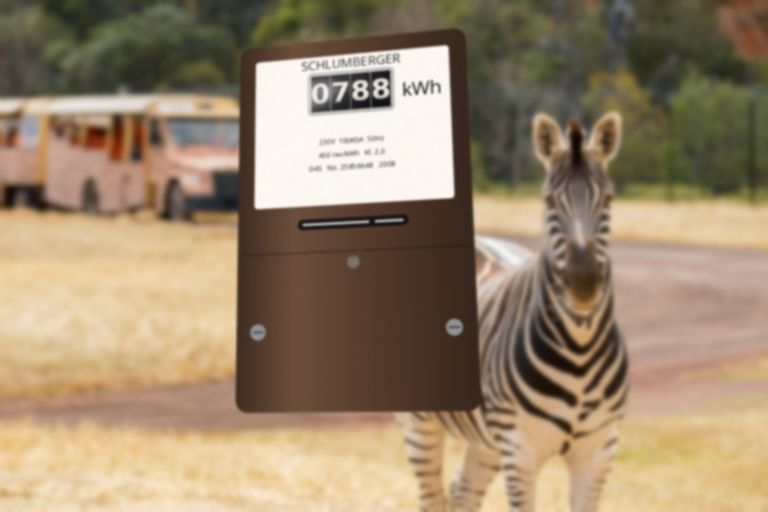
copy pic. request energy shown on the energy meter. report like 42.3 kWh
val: 788 kWh
